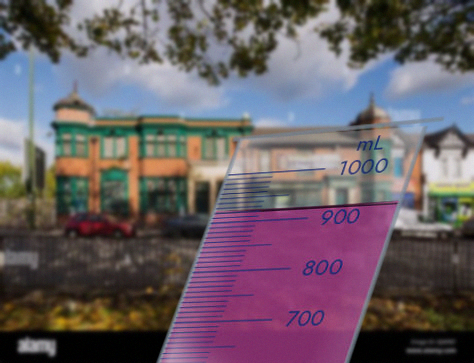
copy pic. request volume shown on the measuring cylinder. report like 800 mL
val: 920 mL
